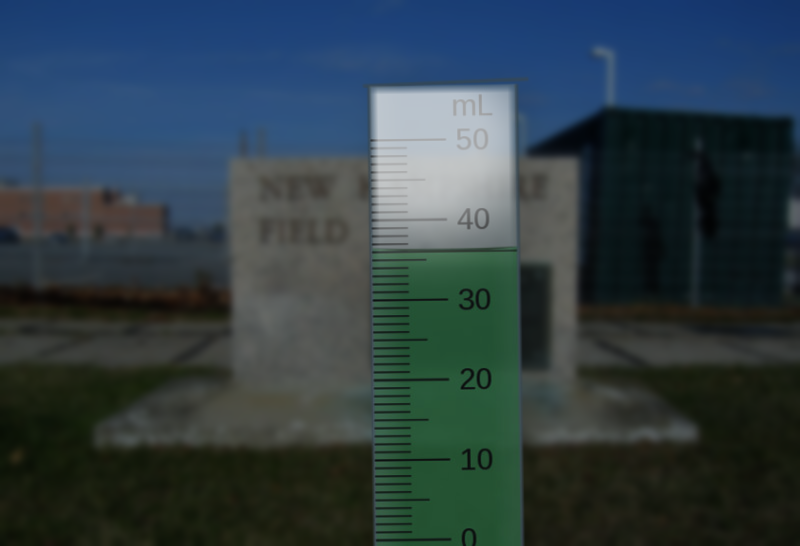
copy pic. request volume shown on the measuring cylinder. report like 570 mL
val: 36 mL
